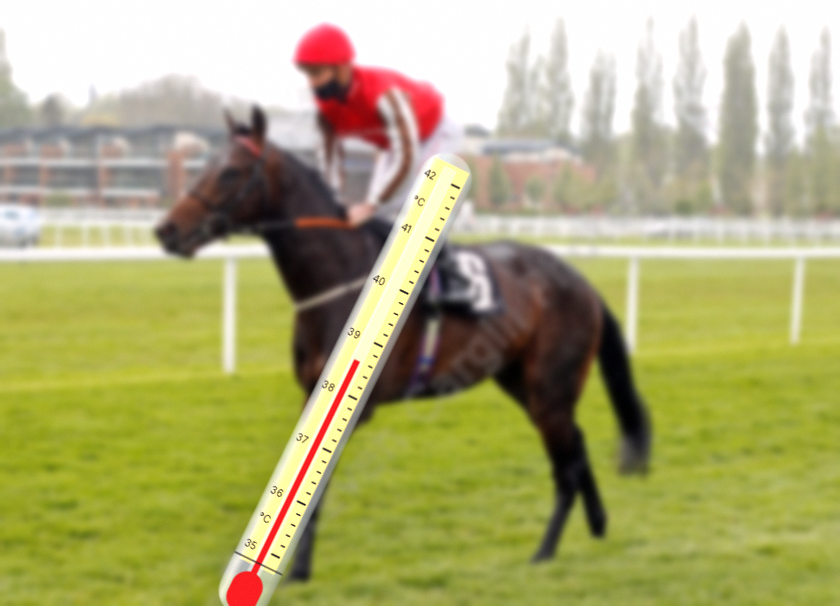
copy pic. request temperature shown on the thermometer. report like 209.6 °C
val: 38.6 °C
